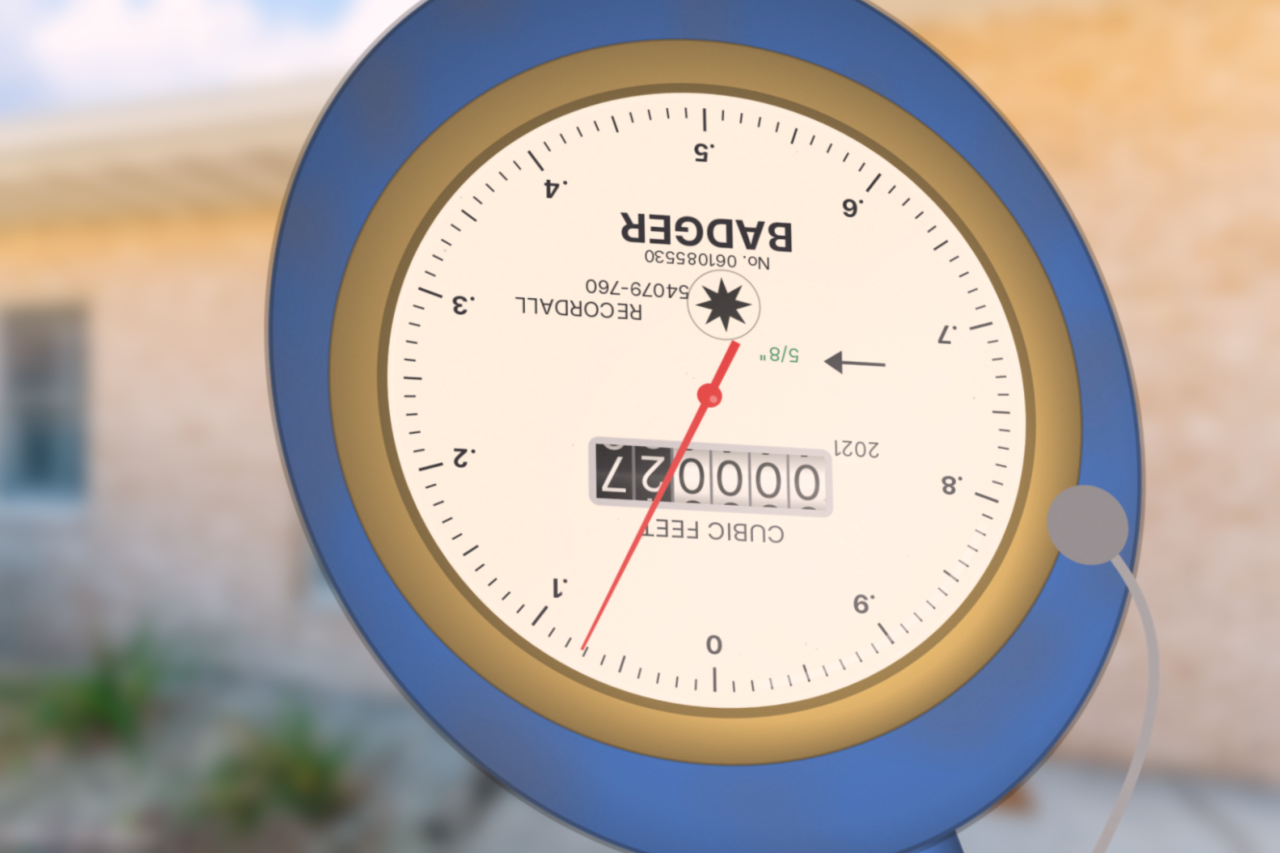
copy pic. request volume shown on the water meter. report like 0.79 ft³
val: 27.07 ft³
